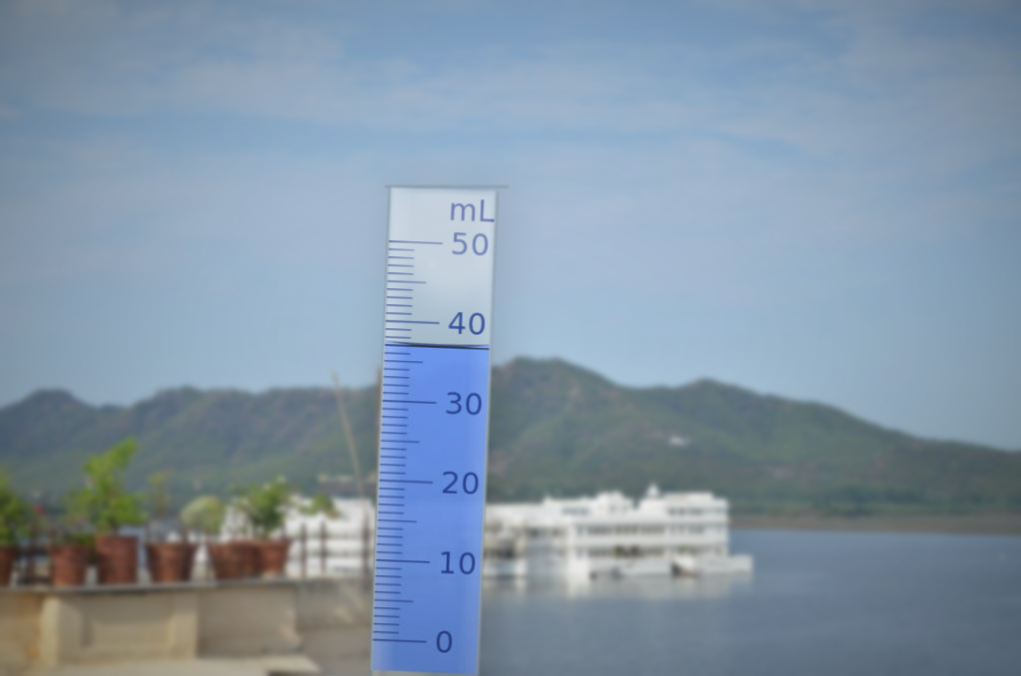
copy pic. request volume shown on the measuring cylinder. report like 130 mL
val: 37 mL
